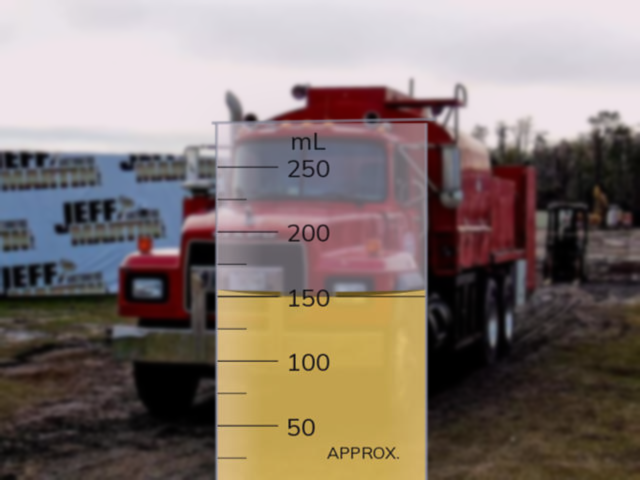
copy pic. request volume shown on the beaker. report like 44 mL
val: 150 mL
